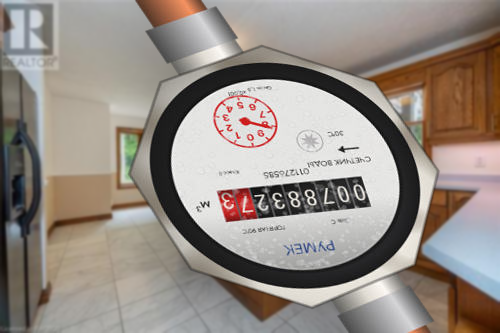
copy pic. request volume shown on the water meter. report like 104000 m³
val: 78832.728 m³
